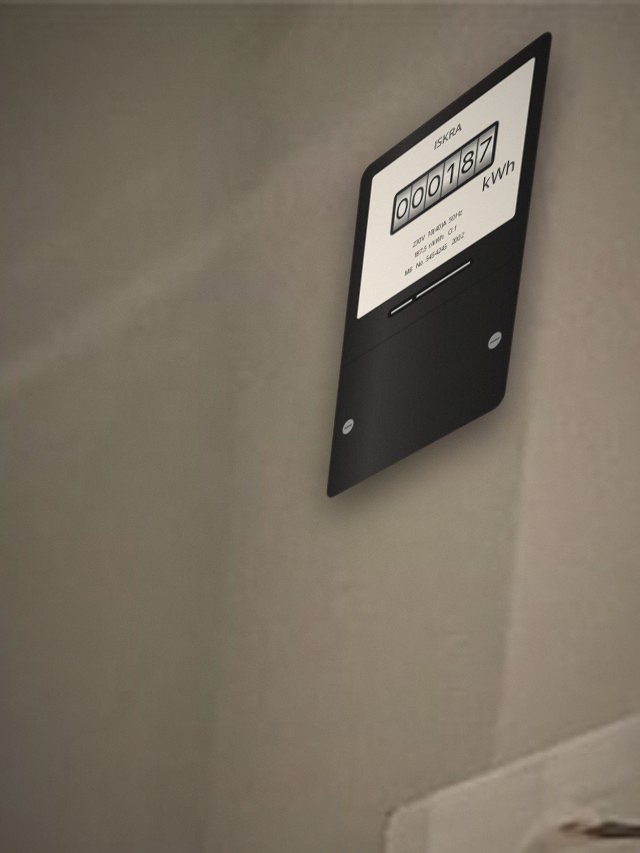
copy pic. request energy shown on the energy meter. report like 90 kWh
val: 187 kWh
